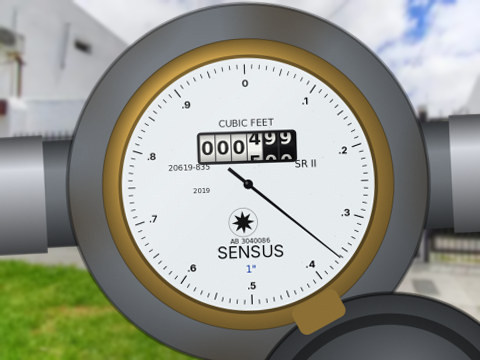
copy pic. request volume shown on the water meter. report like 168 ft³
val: 499.36 ft³
